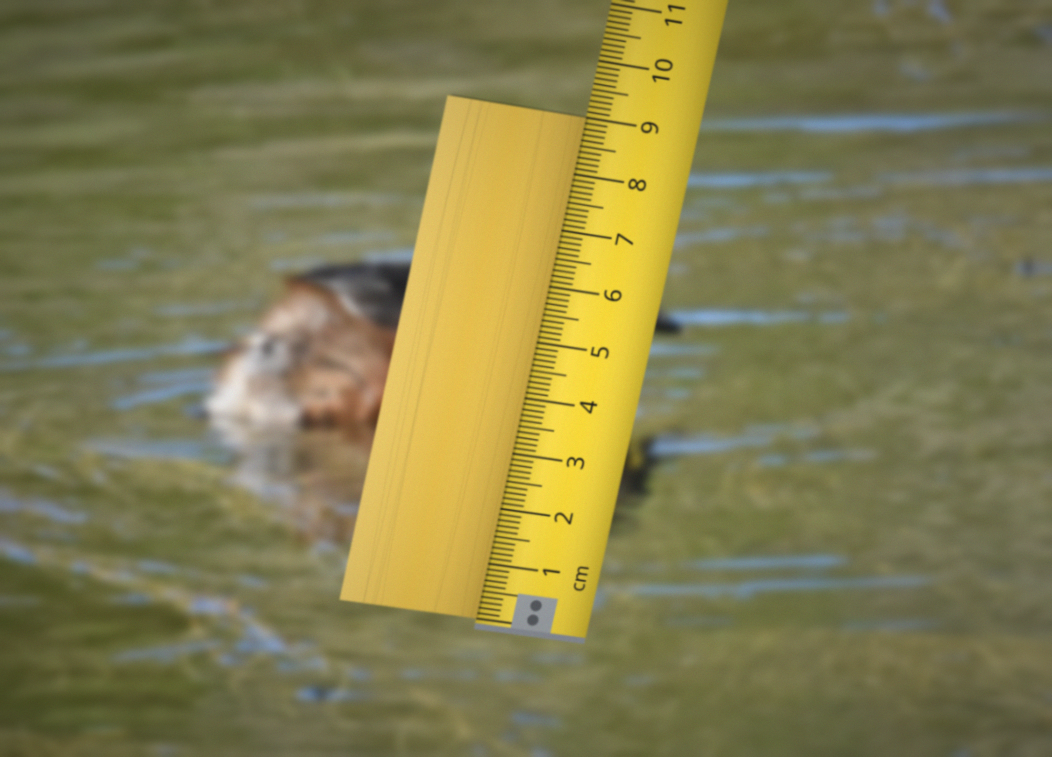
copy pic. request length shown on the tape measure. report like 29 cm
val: 9 cm
